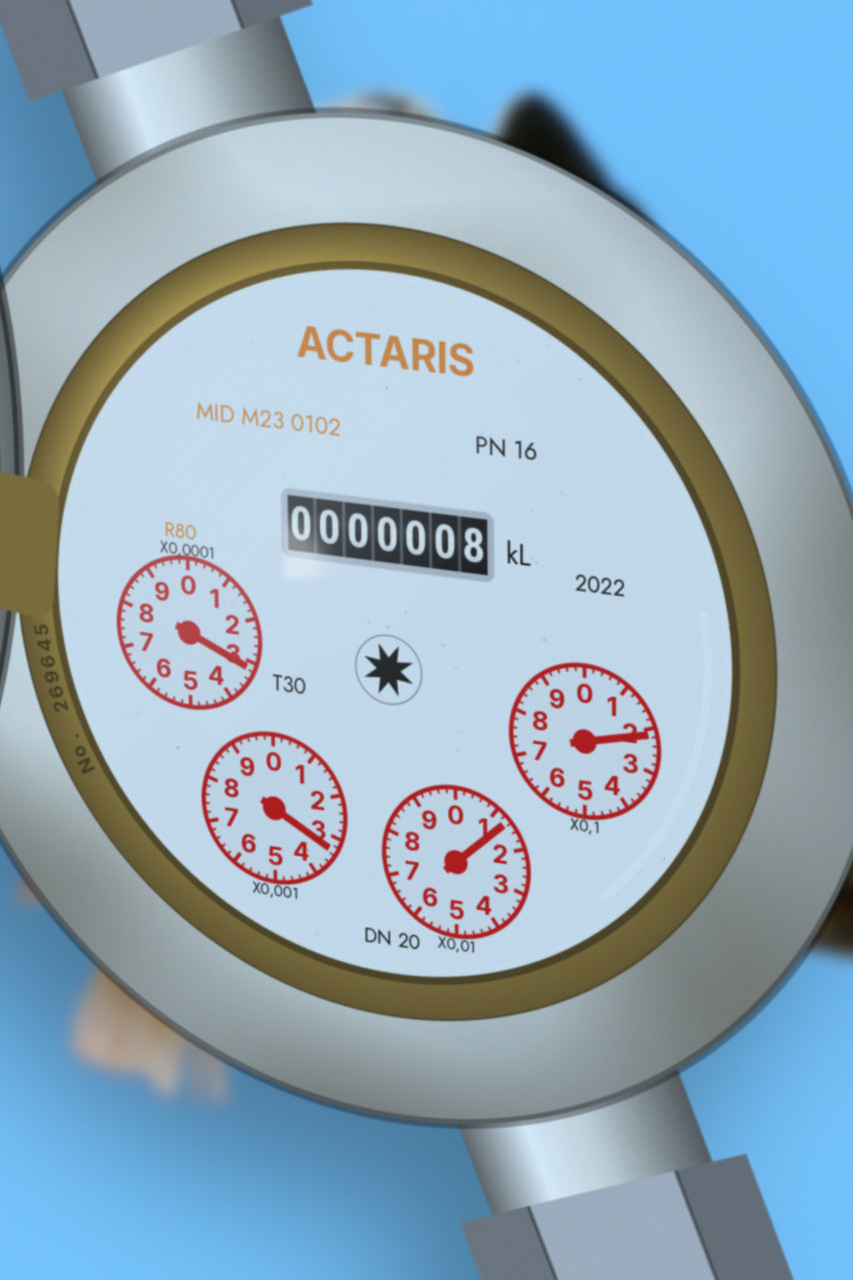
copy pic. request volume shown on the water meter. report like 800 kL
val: 8.2133 kL
